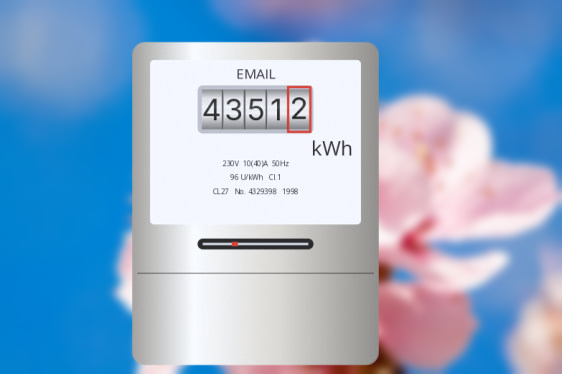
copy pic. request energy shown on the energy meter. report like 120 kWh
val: 4351.2 kWh
